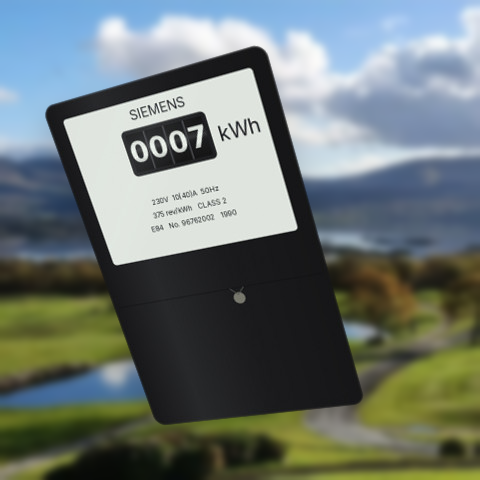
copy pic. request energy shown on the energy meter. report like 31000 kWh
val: 7 kWh
